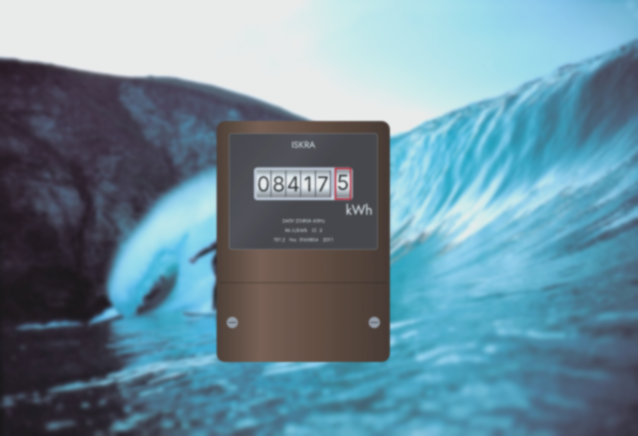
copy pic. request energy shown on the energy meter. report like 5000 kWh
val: 8417.5 kWh
